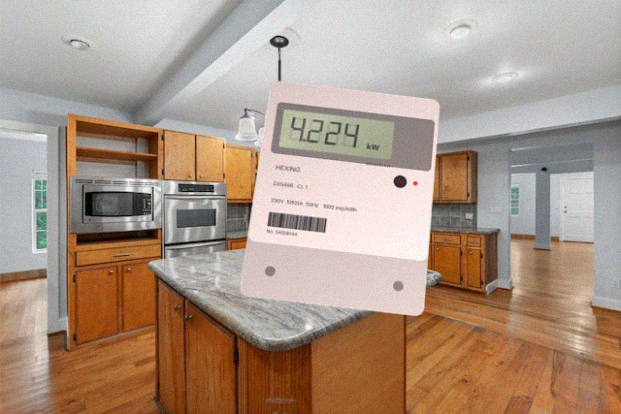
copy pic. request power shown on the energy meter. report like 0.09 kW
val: 4.224 kW
